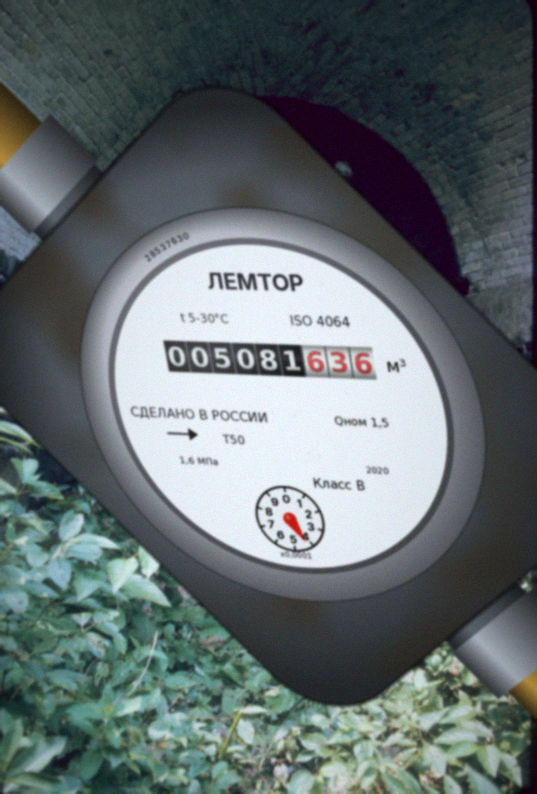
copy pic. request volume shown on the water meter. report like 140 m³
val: 5081.6364 m³
